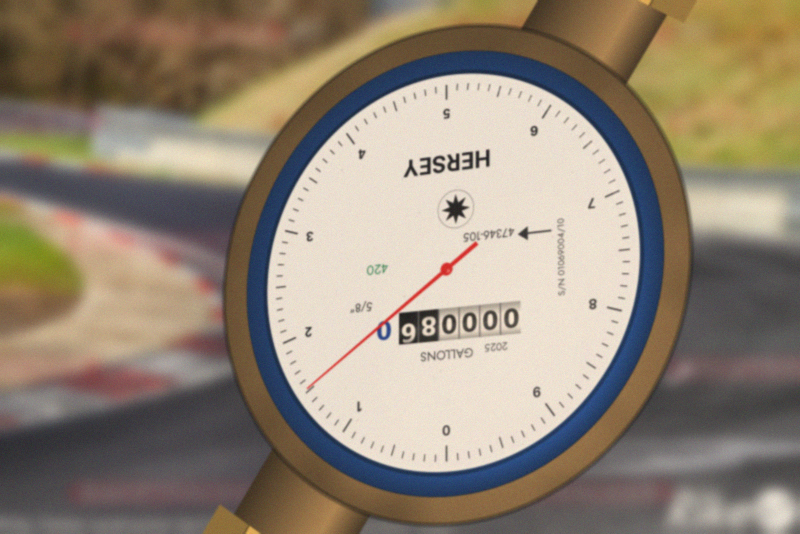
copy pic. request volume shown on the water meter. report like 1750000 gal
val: 861.5 gal
